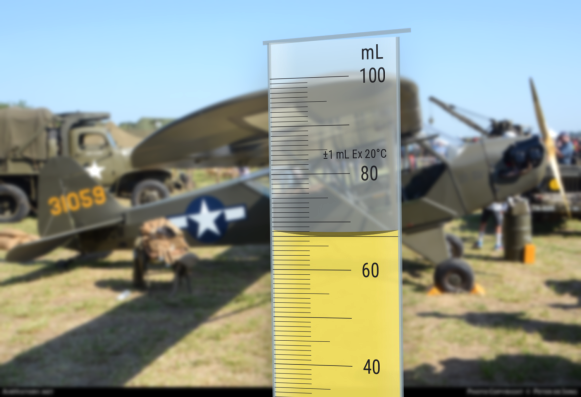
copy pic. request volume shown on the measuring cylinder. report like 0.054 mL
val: 67 mL
